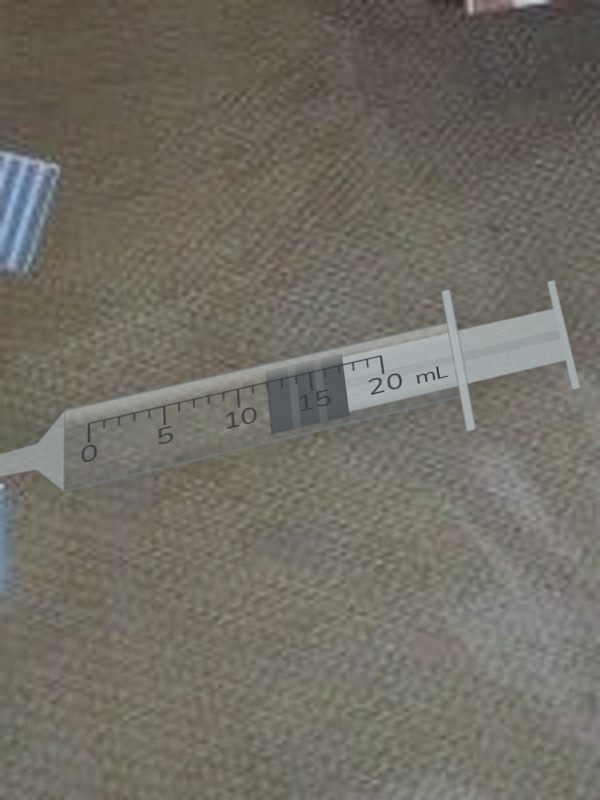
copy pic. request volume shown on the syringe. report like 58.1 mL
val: 12 mL
